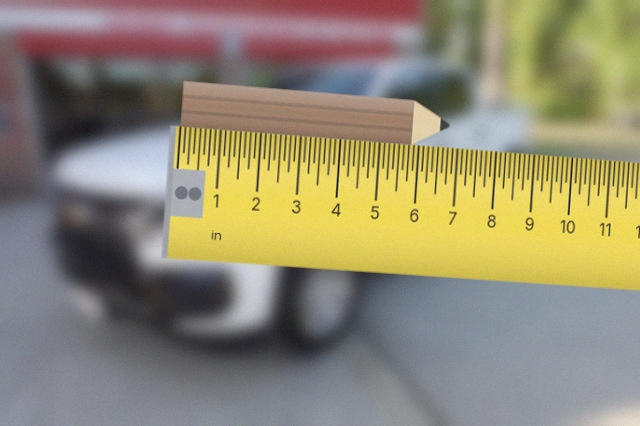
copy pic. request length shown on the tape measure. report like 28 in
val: 6.75 in
